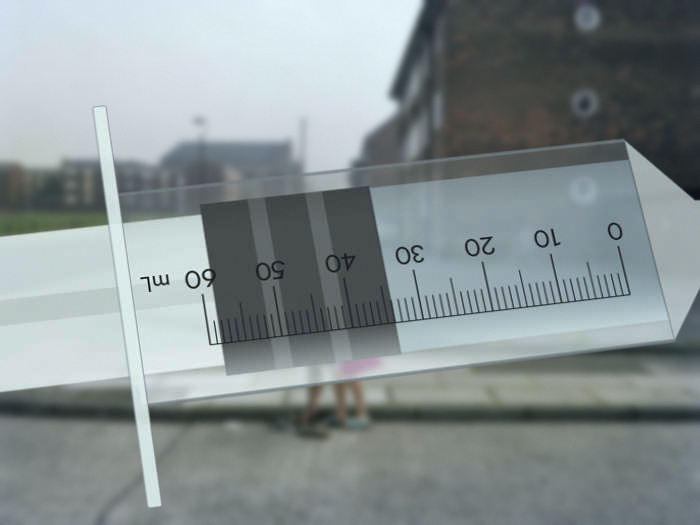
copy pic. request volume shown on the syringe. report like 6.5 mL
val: 34 mL
